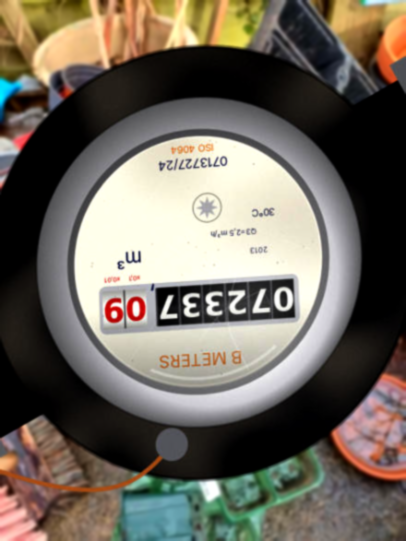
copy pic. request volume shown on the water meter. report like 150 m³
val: 72337.09 m³
